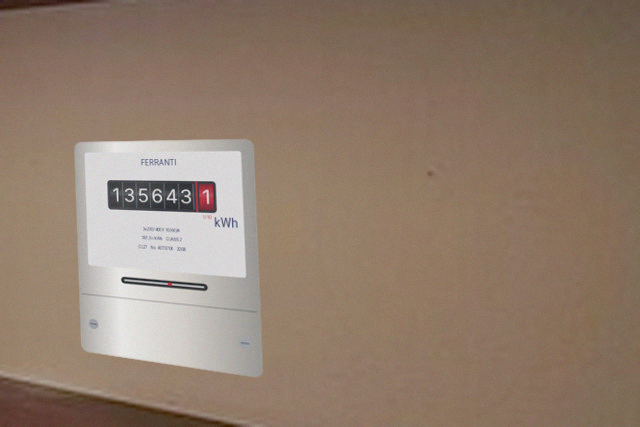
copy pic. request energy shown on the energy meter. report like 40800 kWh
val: 135643.1 kWh
